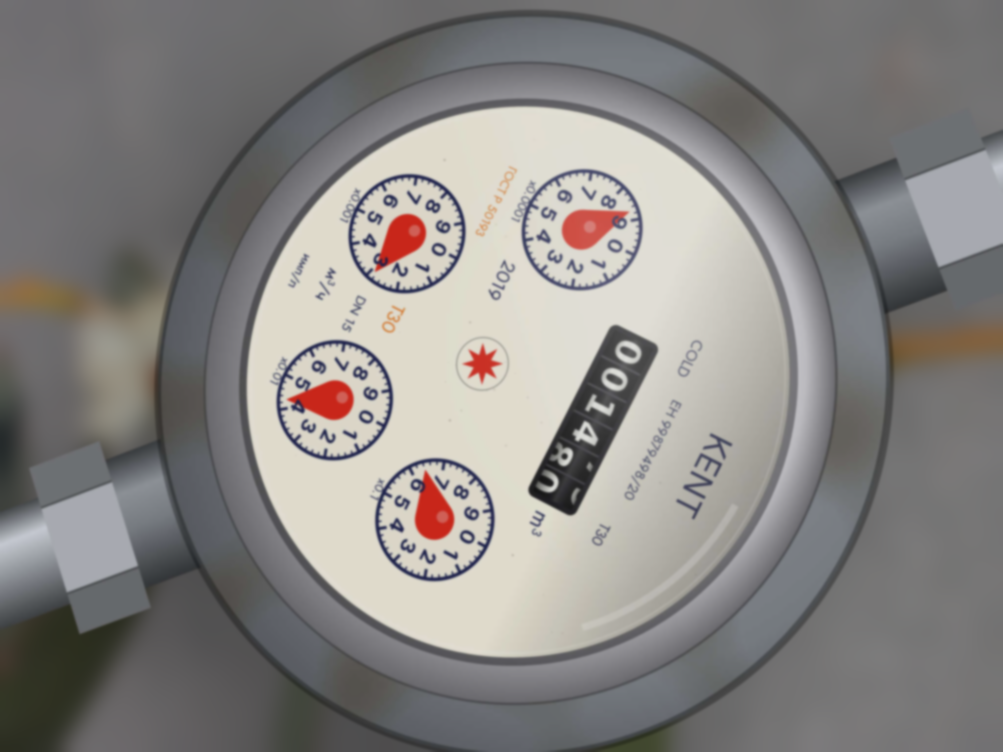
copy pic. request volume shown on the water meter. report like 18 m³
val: 1479.6428 m³
